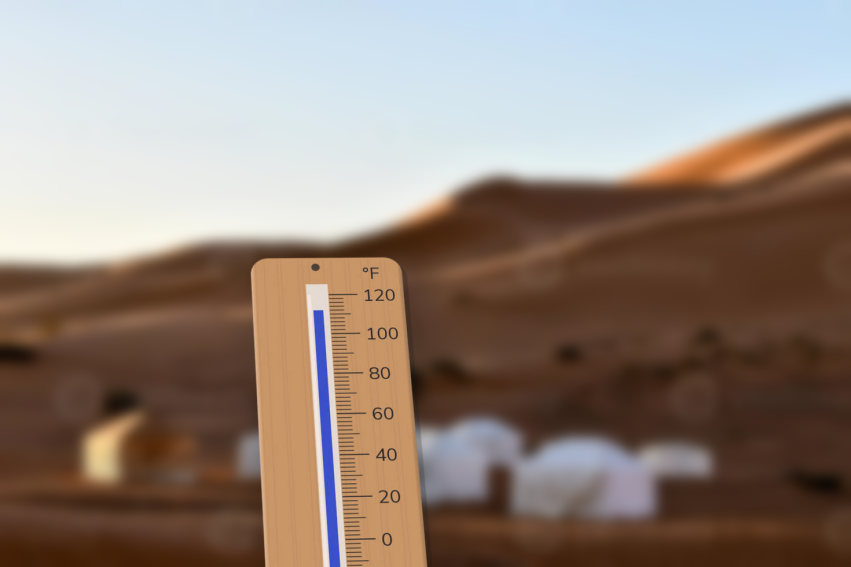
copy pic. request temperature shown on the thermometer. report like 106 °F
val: 112 °F
